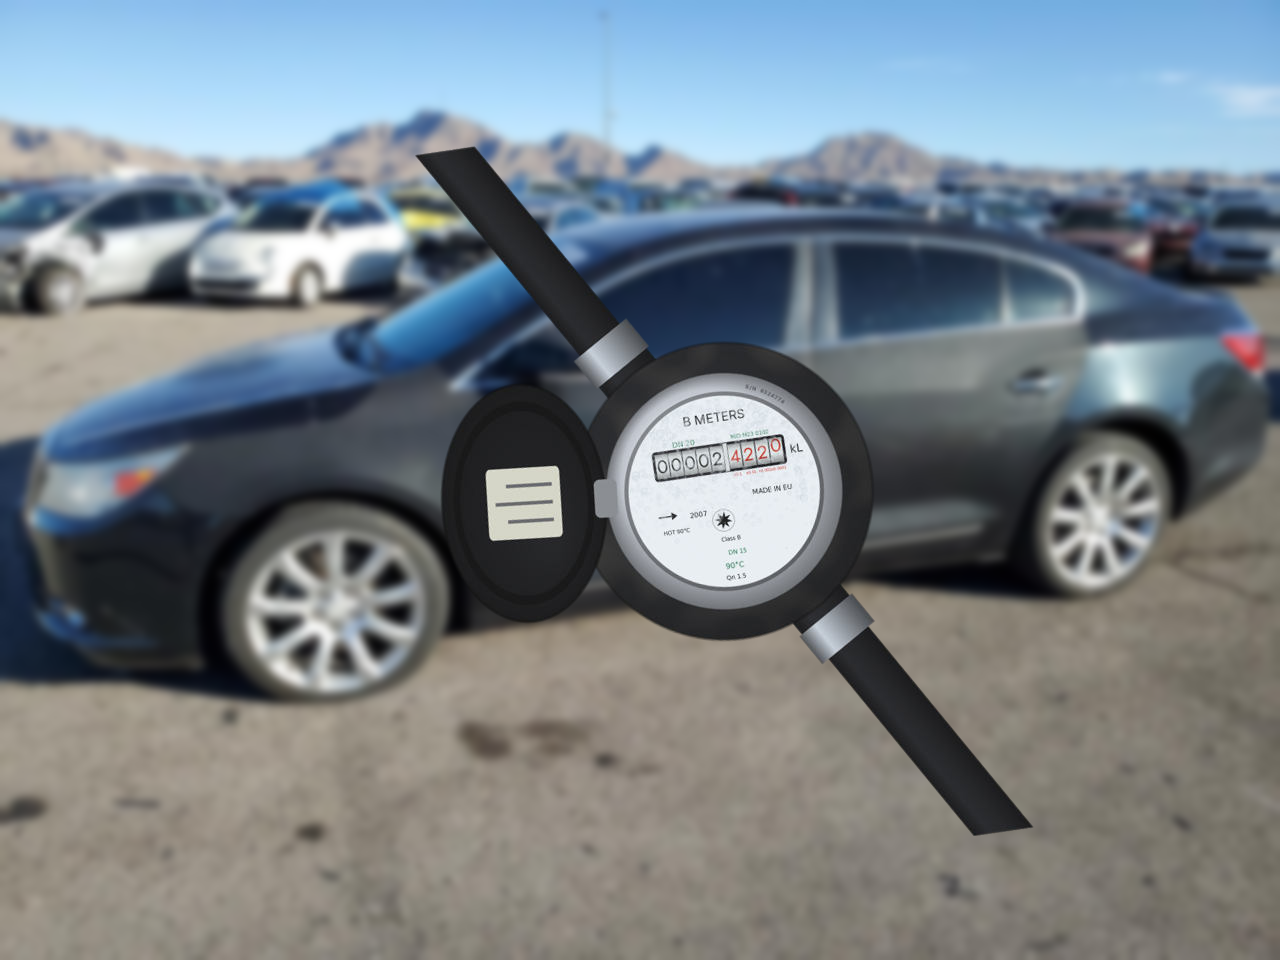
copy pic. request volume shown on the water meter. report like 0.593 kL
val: 2.4220 kL
